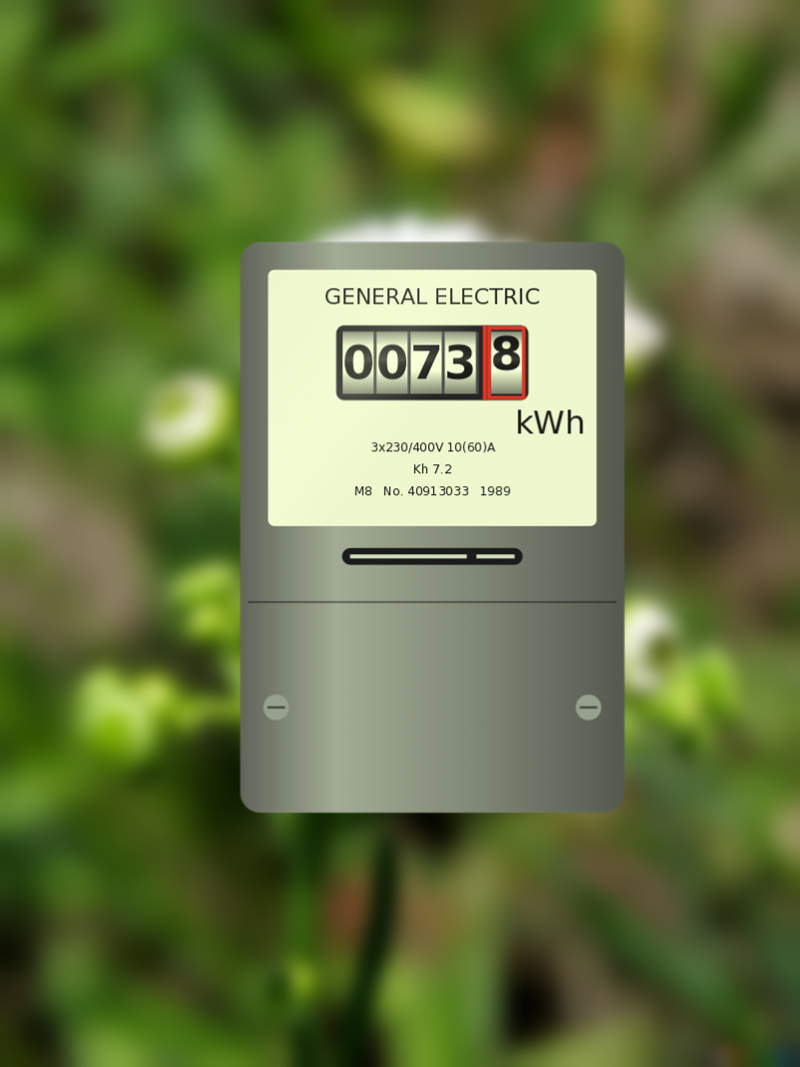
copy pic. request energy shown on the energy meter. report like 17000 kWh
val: 73.8 kWh
